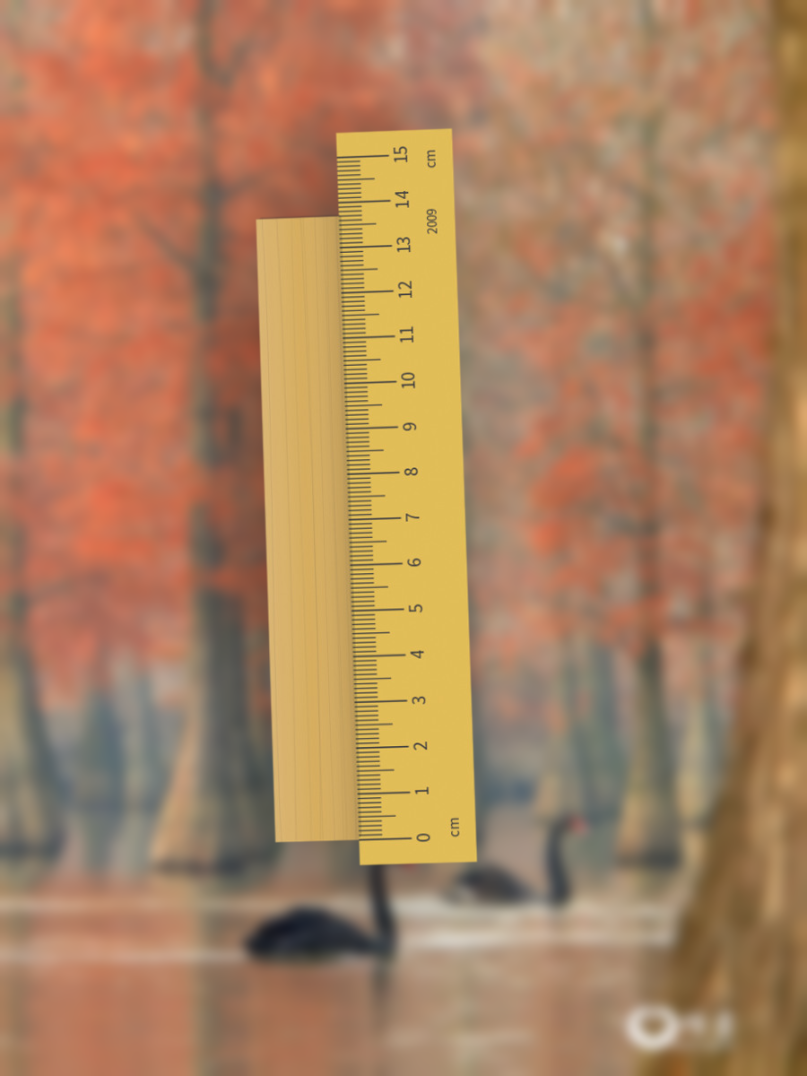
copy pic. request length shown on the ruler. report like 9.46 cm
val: 13.7 cm
